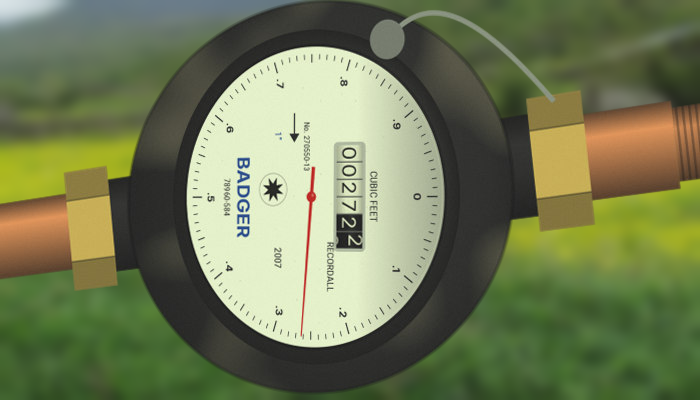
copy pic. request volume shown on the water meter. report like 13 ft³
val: 2722.26 ft³
